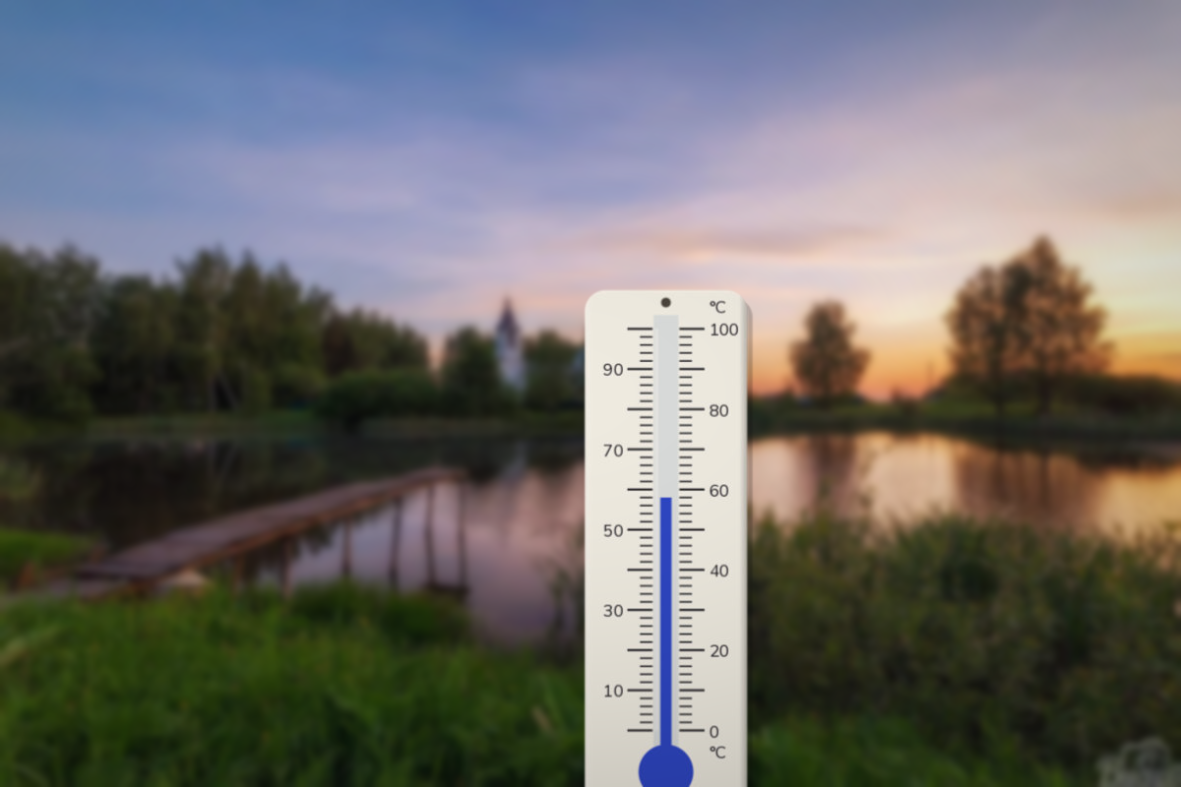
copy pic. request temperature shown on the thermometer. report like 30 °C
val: 58 °C
